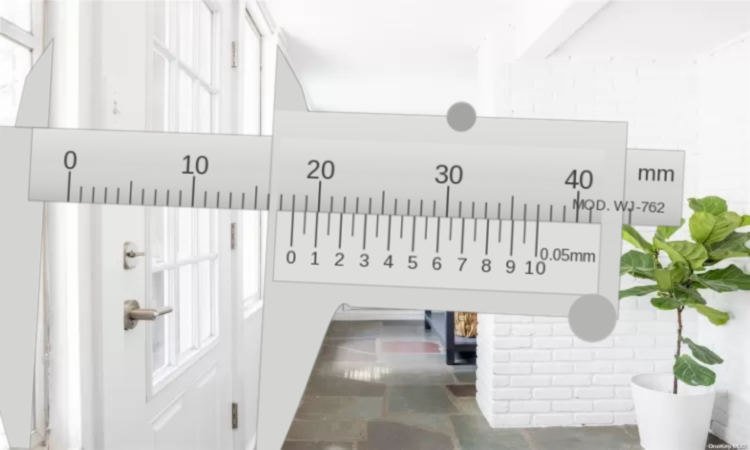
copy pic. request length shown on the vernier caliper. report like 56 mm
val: 18.0 mm
